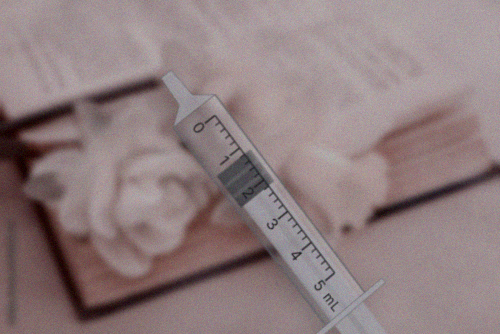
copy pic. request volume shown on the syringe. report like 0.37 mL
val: 1.2 mL
